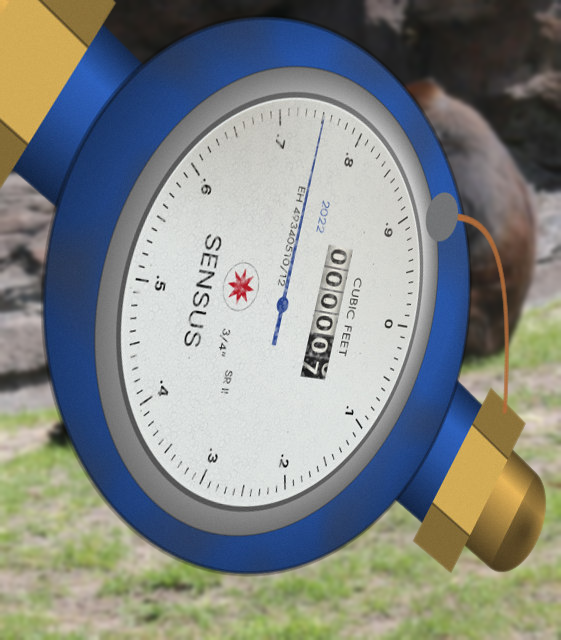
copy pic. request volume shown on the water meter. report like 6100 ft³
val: 6.75 ft³
